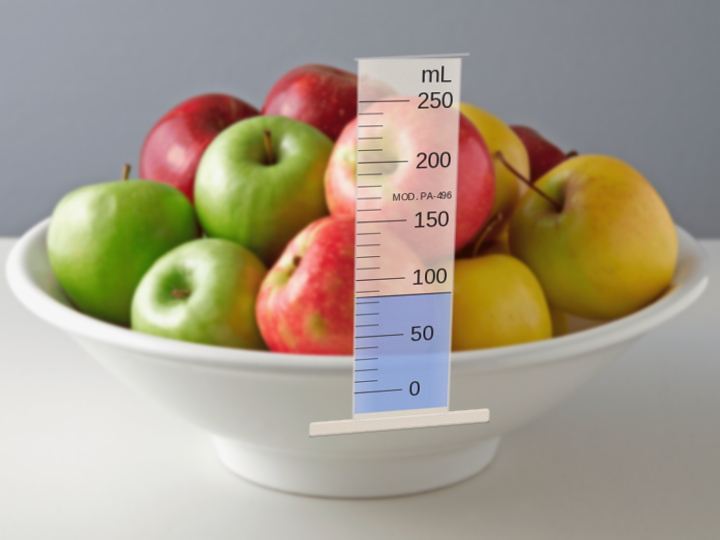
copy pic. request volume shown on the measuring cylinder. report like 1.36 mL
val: 85 mL
